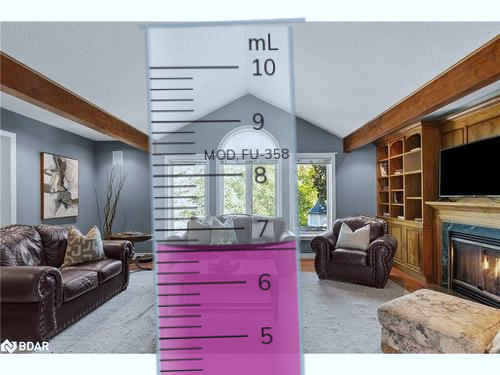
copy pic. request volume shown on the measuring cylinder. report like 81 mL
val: 6.6 mL
